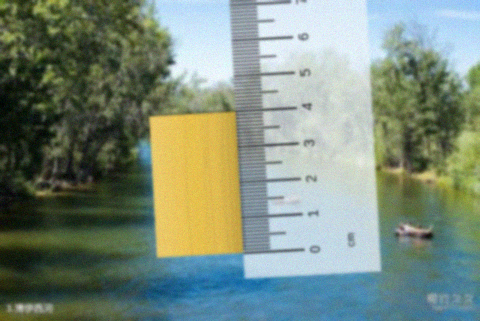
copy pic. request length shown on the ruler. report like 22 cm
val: 4 cm
